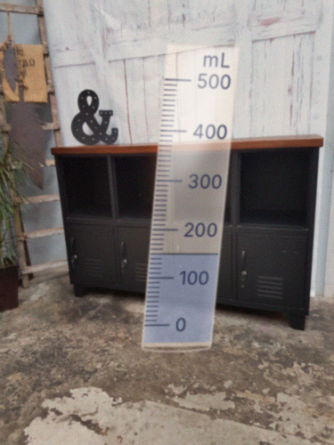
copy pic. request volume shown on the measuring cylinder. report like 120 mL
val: 150 mL
